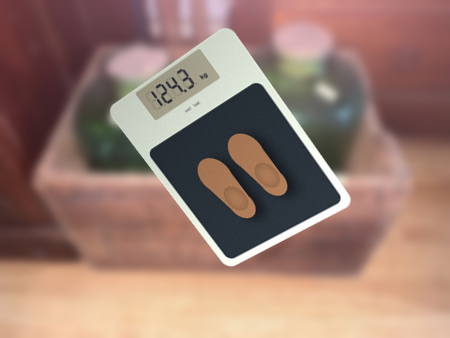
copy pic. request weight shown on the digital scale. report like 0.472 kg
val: 124.3 kg
